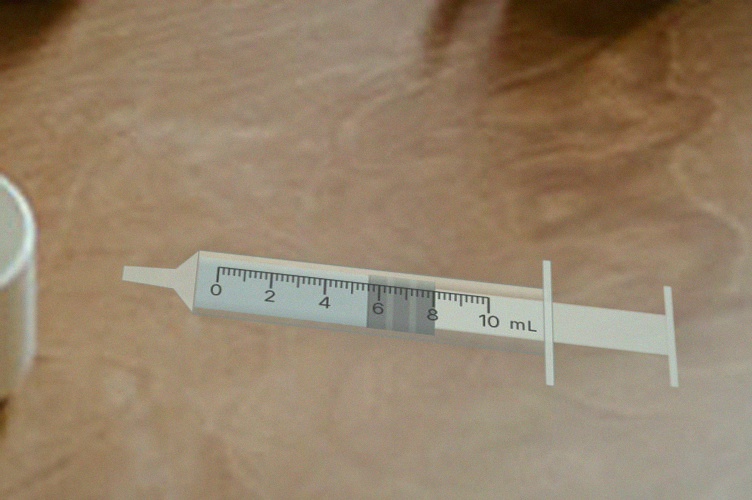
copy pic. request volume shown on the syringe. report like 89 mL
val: 5.6 mL
